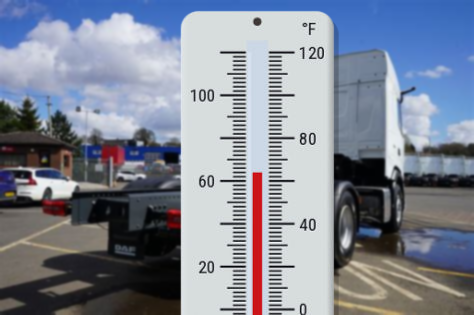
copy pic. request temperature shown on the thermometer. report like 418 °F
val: 64 °F
